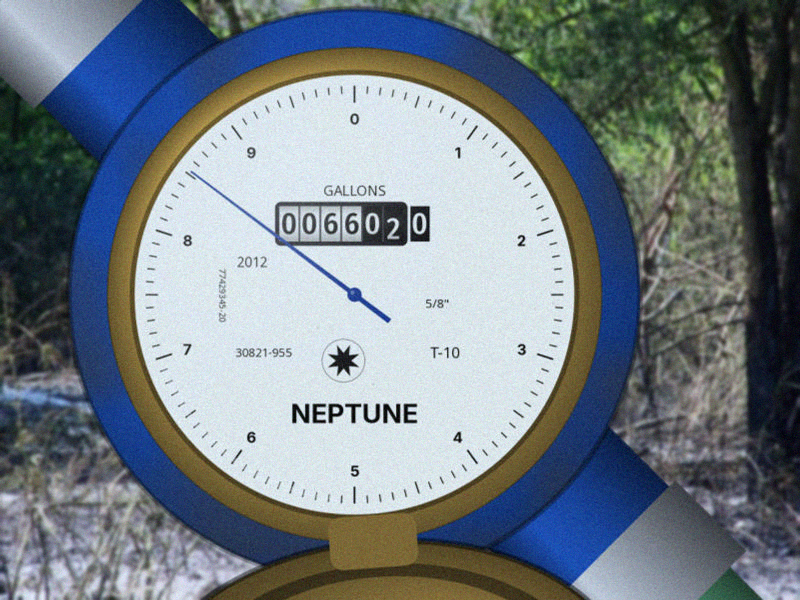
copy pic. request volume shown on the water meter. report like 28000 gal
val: 66018.5 gal
